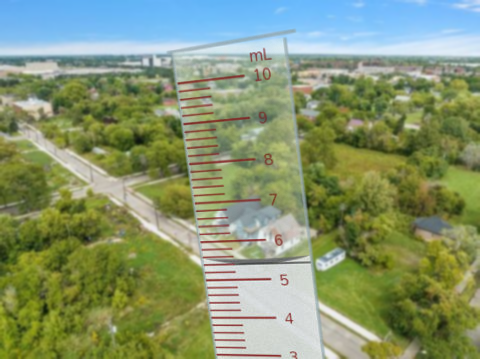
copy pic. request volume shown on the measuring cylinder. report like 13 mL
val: 5.4 mL
